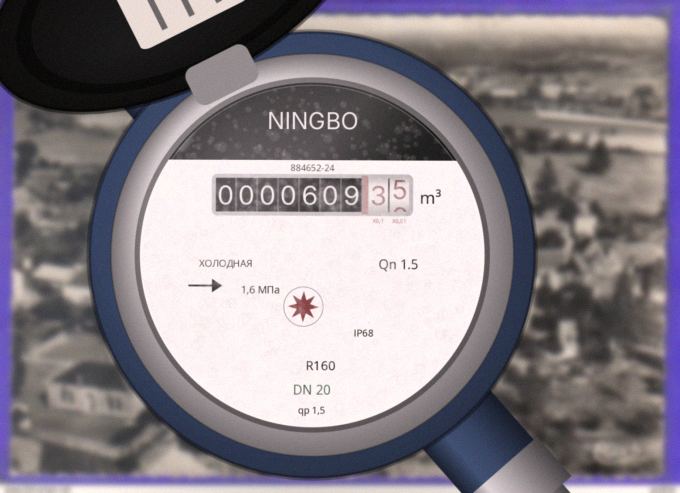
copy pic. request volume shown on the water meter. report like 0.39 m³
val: 609.35 m³
